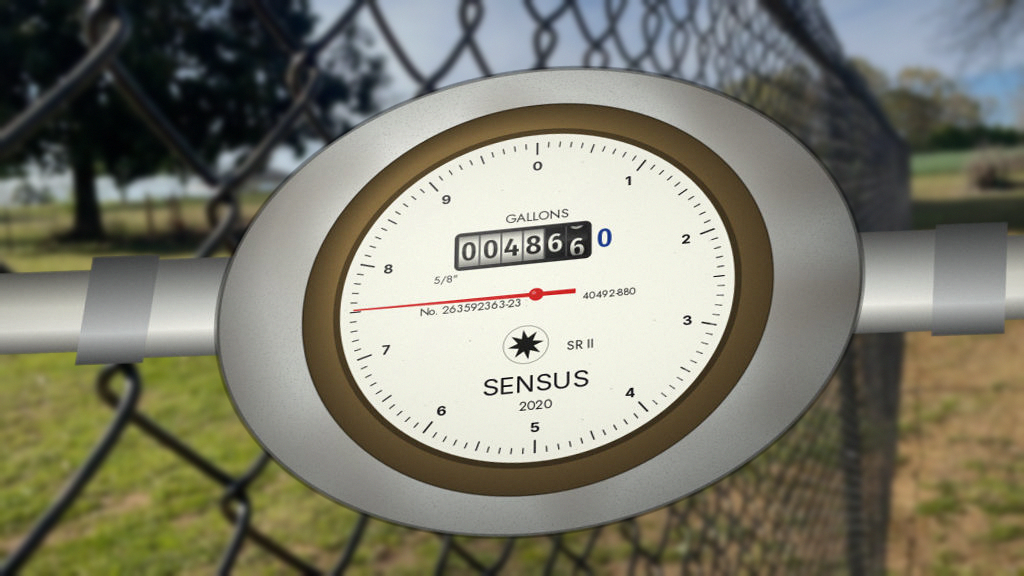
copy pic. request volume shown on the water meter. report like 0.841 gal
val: 48657.5 gal
